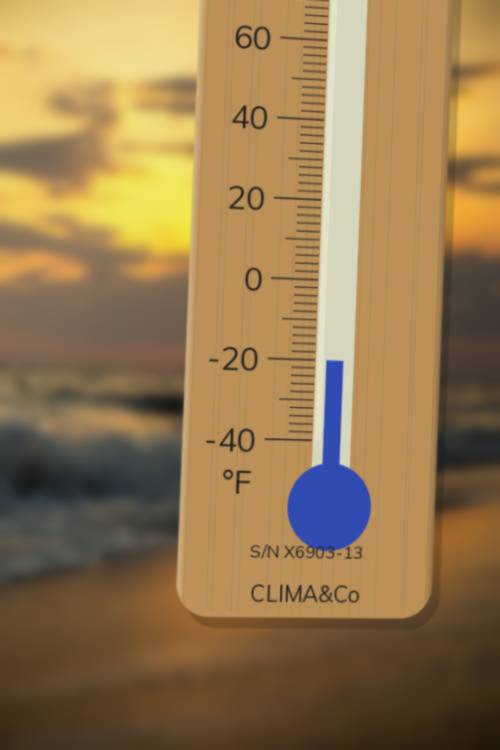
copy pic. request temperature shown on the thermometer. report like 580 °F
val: -20 °F
